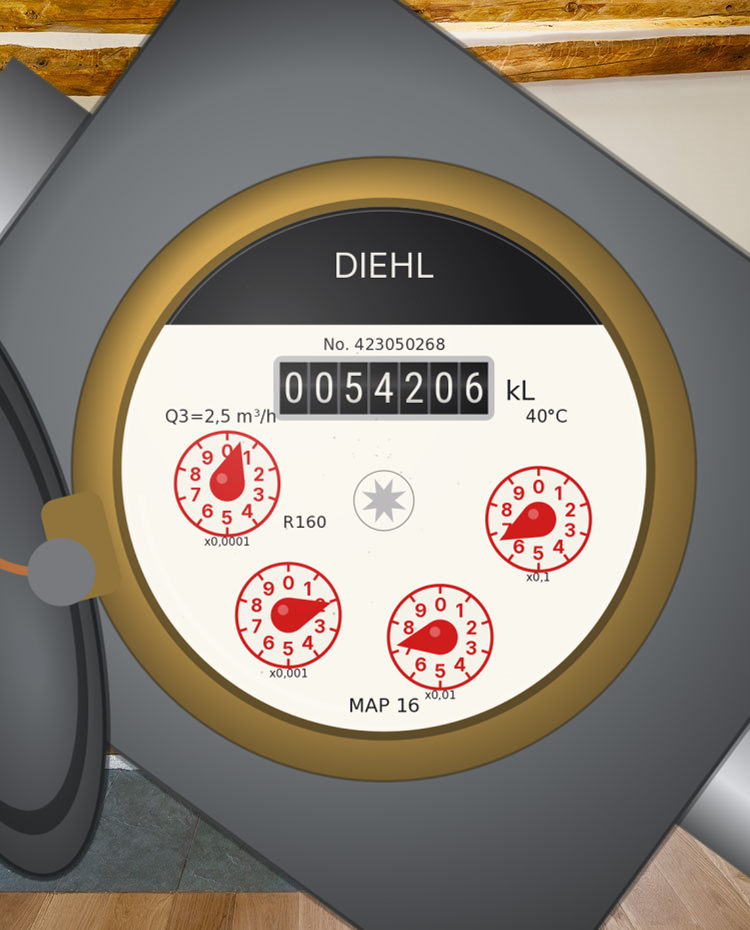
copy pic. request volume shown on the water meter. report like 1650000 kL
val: 54206.6720 kL
